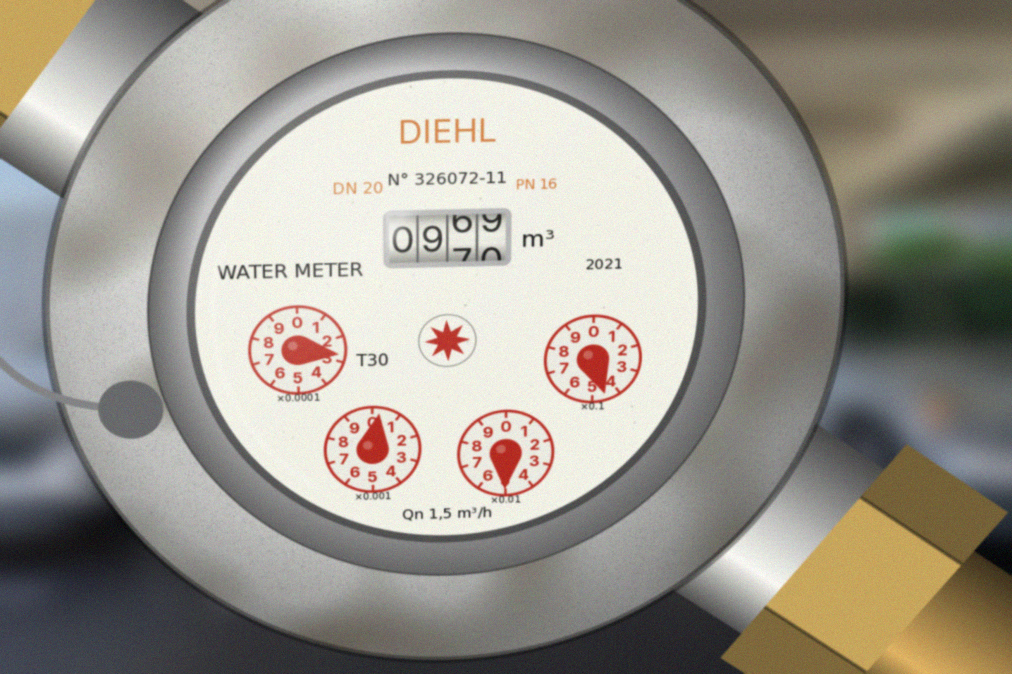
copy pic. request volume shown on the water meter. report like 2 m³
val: 969.4502 m³
